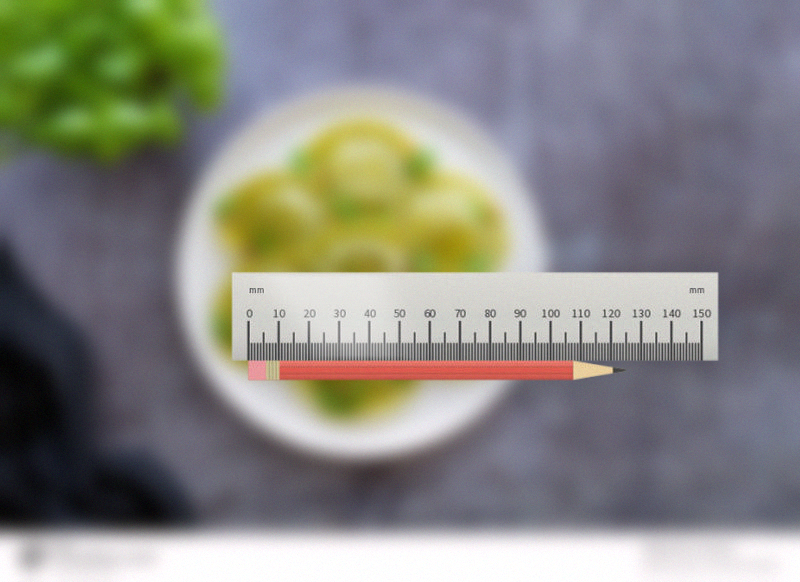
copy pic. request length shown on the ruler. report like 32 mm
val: 125 mm
